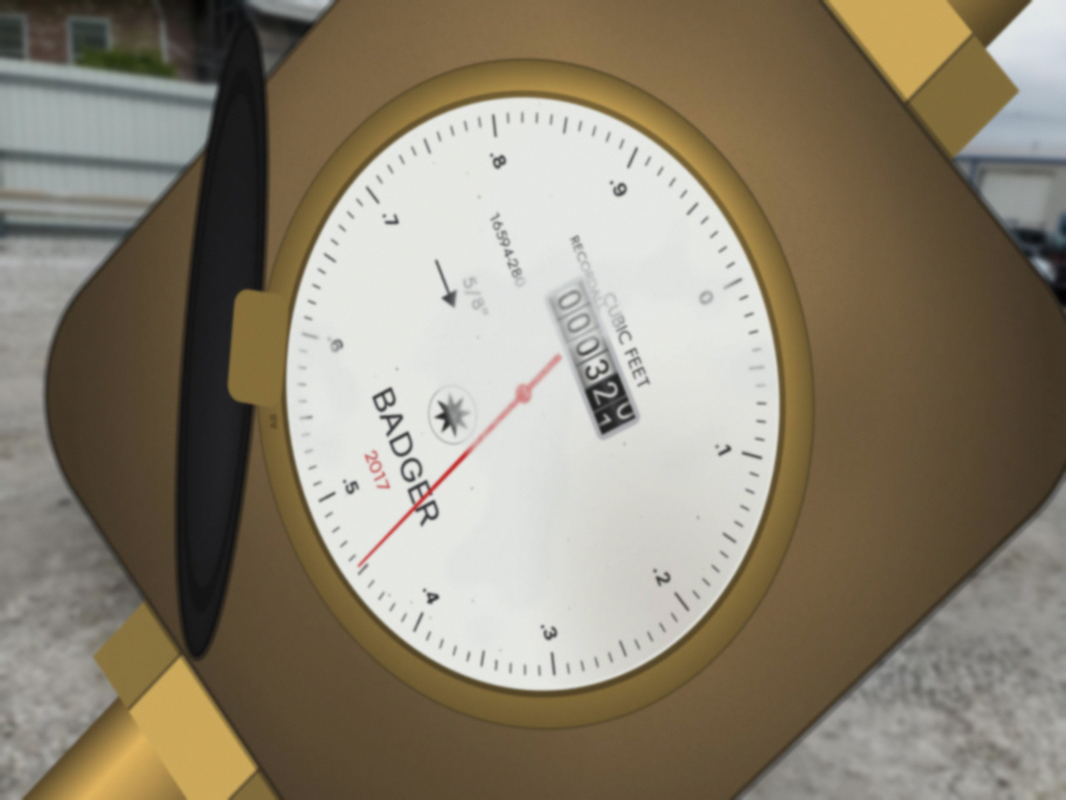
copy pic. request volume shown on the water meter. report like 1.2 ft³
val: 320.45 ft³
